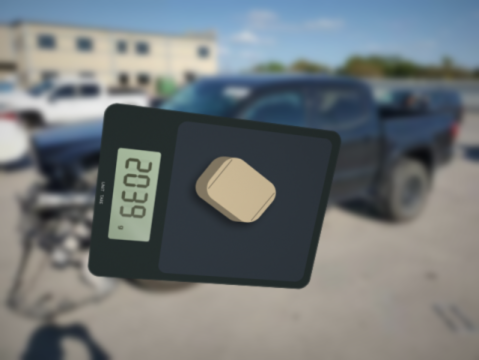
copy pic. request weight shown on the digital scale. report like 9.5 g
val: 2039 g
